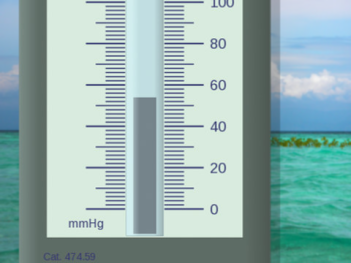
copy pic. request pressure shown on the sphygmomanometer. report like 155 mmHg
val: 54 mmHg
